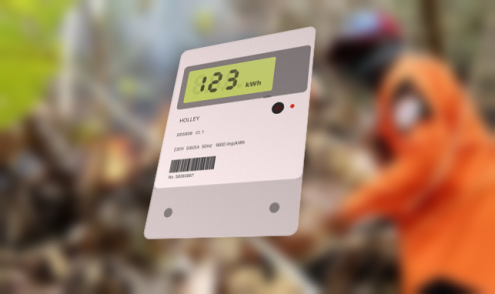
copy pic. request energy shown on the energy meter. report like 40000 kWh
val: 123 kWh
